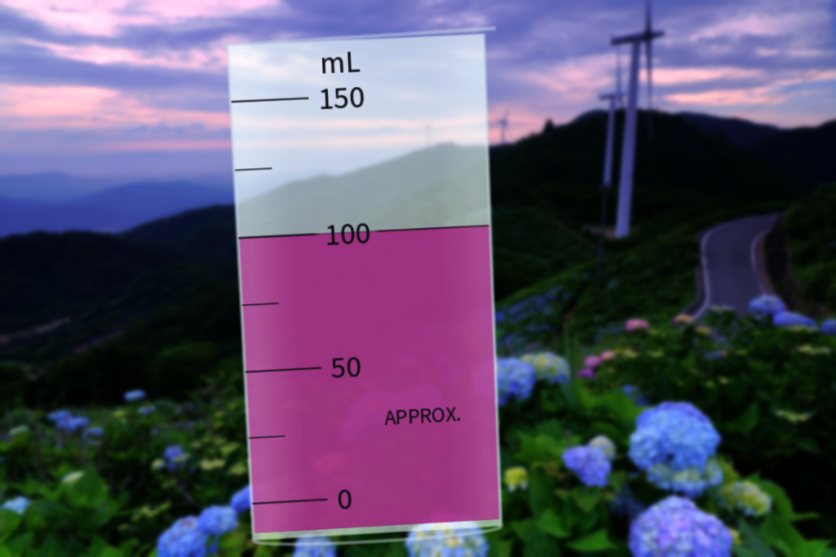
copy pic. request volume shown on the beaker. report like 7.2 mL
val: 100 mL
